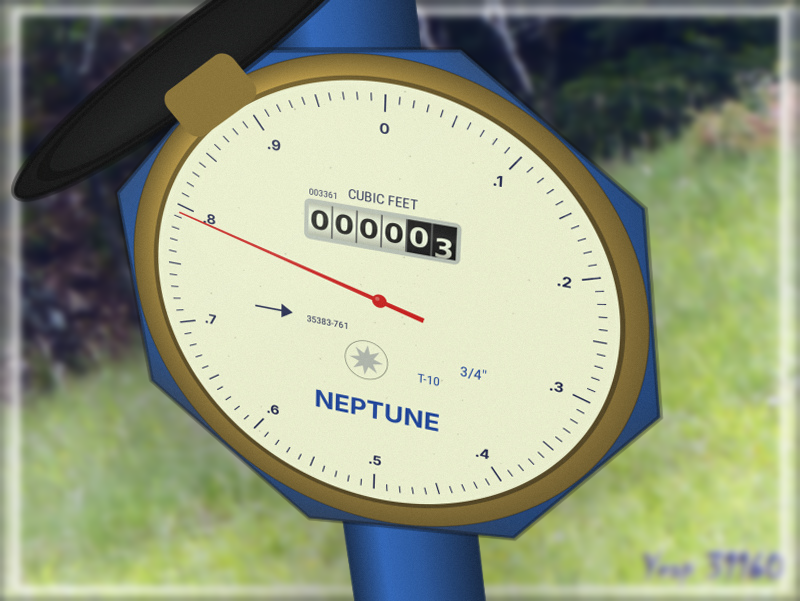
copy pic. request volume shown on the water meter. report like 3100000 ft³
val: 2.79 ft³
